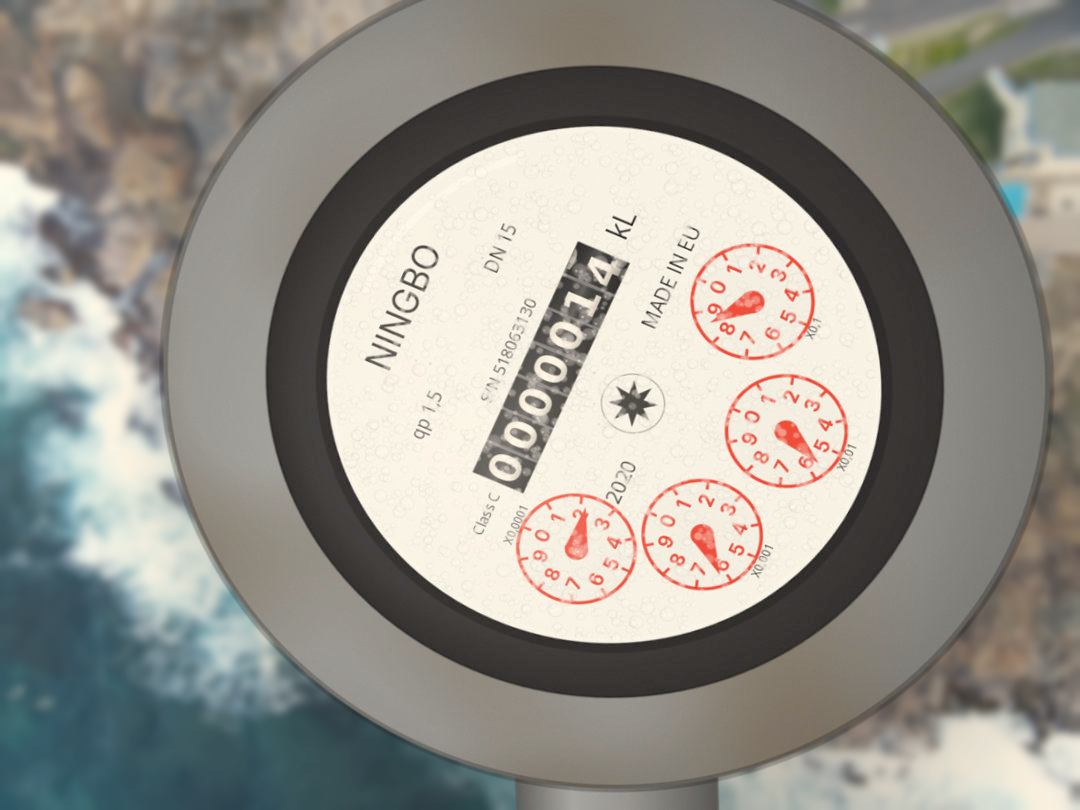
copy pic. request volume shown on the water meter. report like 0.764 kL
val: 13.8562 kL
